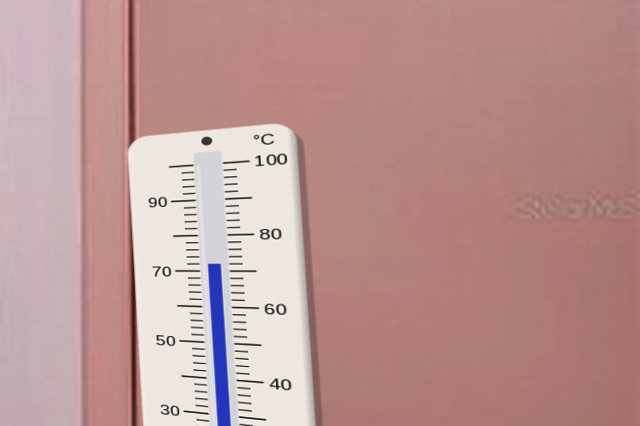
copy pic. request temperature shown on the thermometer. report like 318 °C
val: 72 °C
